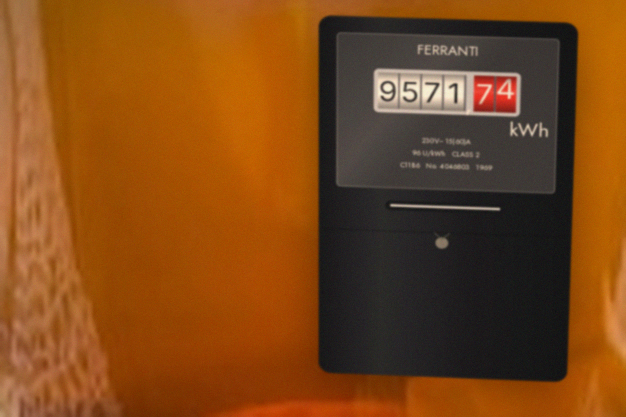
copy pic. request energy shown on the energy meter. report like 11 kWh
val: 9571.74 kWh
